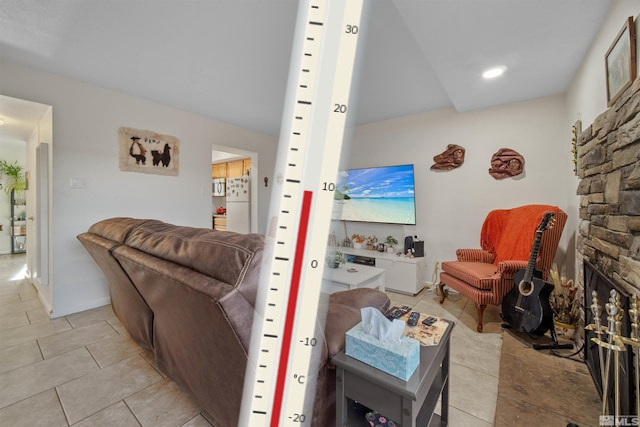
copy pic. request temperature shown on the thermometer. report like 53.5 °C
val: 9 °C
